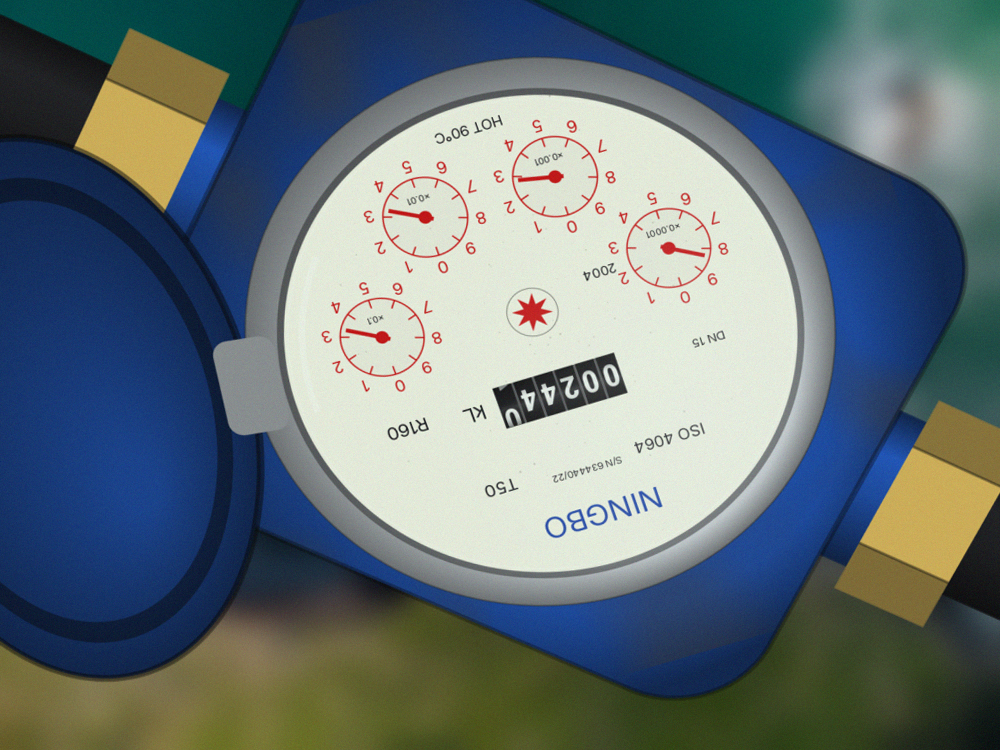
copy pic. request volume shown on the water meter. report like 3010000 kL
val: 2440.3328 kL
